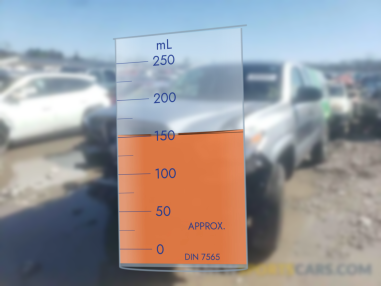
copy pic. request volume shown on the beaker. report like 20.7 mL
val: 150 mL
